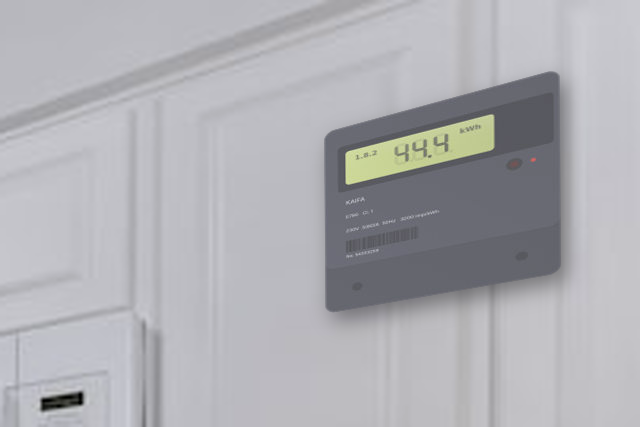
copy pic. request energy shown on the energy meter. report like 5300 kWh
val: 44.4 kWh
